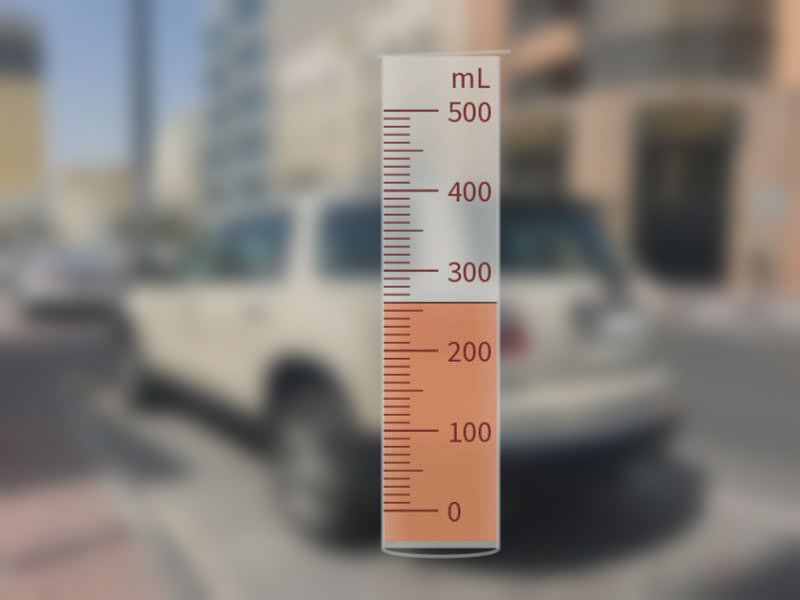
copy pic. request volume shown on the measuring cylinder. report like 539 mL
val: 260 mL
